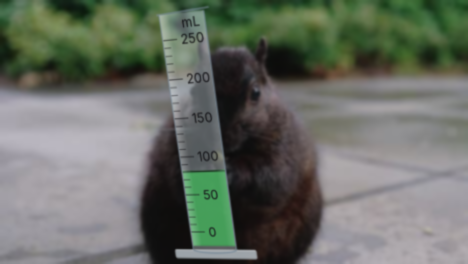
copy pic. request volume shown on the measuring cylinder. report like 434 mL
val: 80 mL
